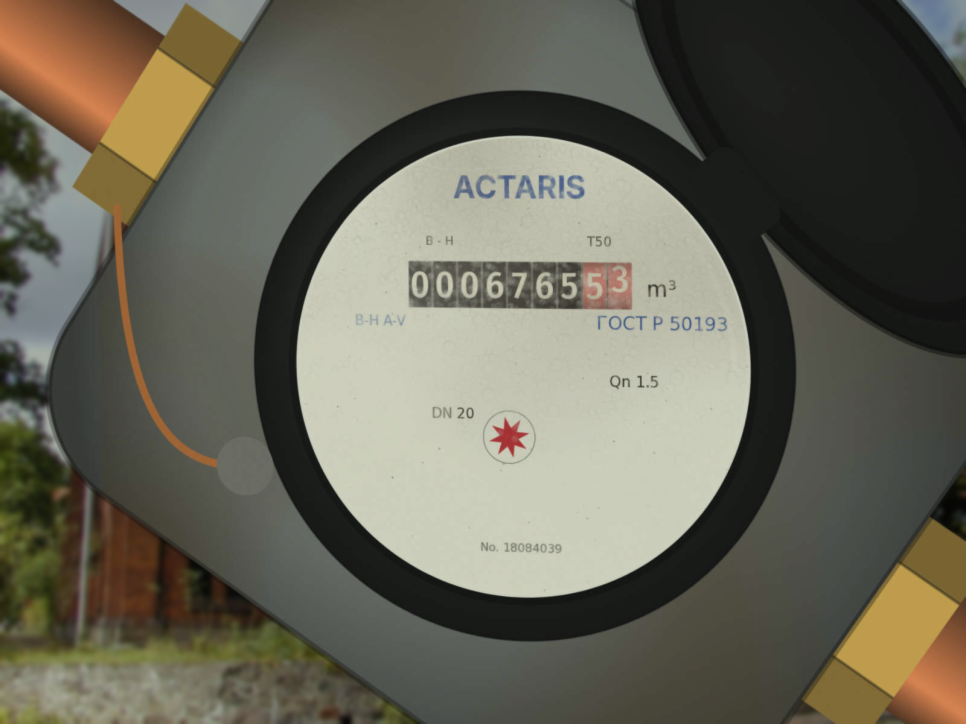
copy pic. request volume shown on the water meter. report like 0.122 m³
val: 6765.53 m³
